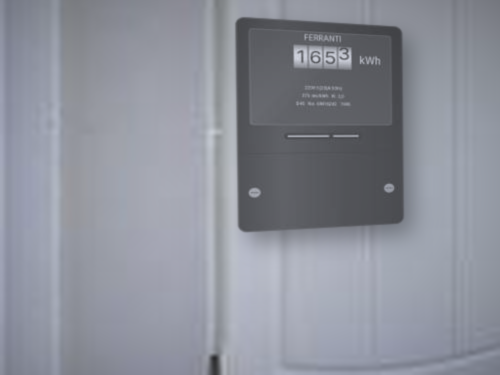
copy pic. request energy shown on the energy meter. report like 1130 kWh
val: 1653 kWh
